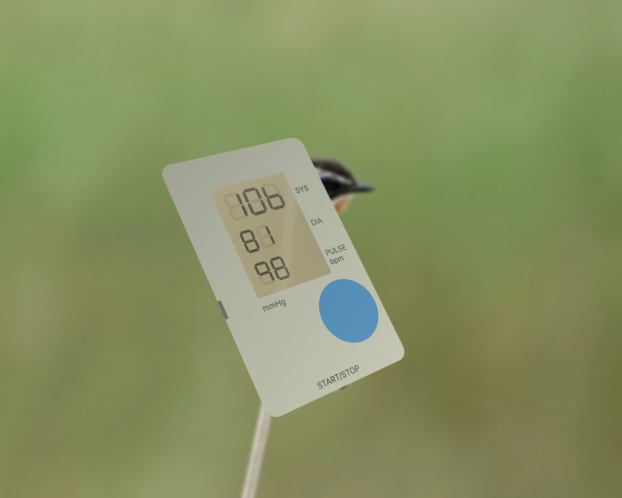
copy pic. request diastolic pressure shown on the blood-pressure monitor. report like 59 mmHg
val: 81 mmHg
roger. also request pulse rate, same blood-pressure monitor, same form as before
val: 98 bpm
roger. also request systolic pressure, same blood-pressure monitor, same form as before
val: 106 mmHg
